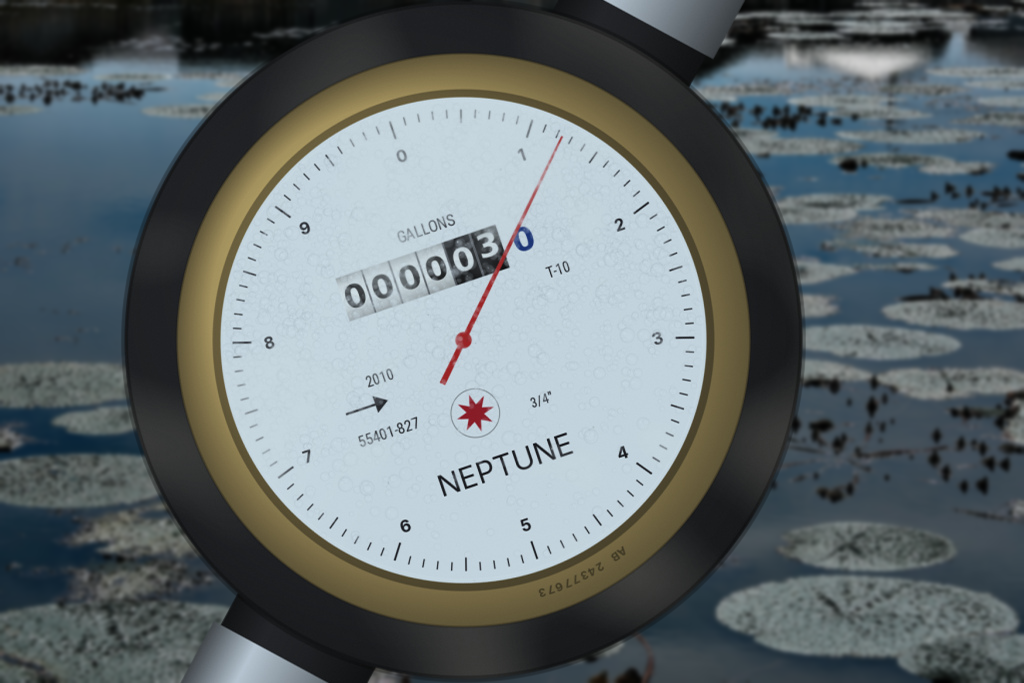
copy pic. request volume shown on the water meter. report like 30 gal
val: 31.2 gal
